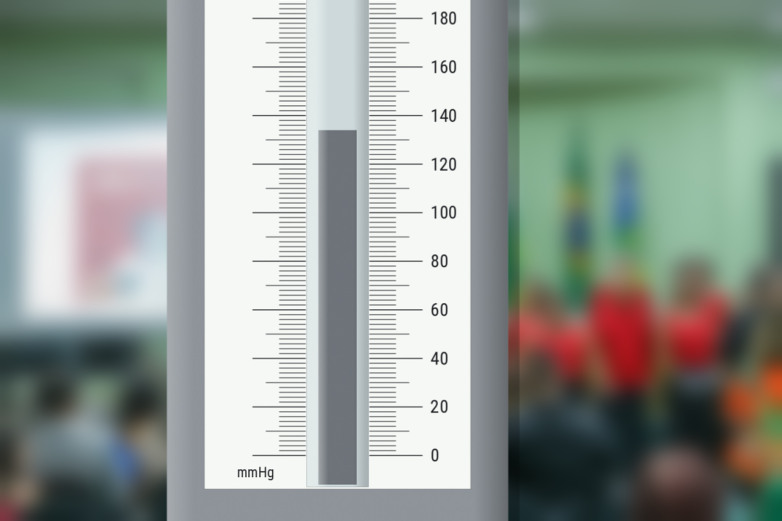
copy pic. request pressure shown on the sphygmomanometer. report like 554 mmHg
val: 134 mmHg
